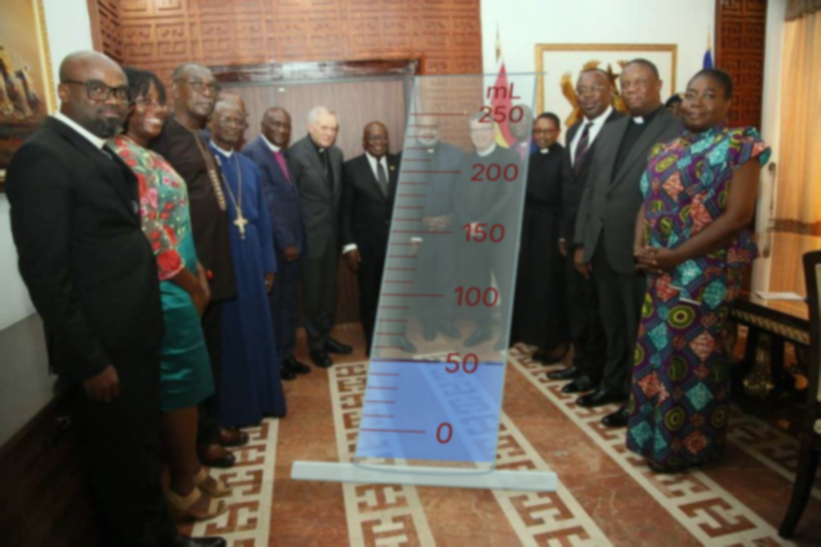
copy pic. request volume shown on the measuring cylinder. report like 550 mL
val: 50 mL
